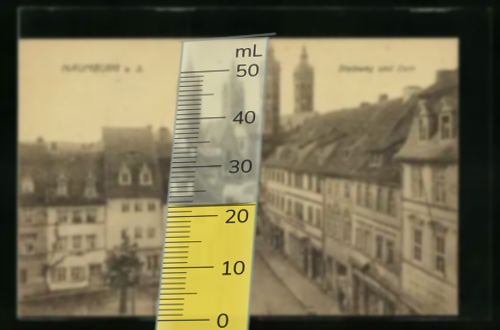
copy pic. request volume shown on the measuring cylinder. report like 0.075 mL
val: 22 mL
